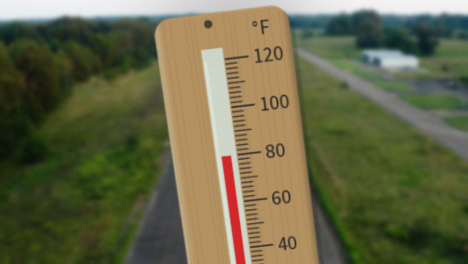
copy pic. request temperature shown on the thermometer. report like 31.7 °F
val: 80 °F
